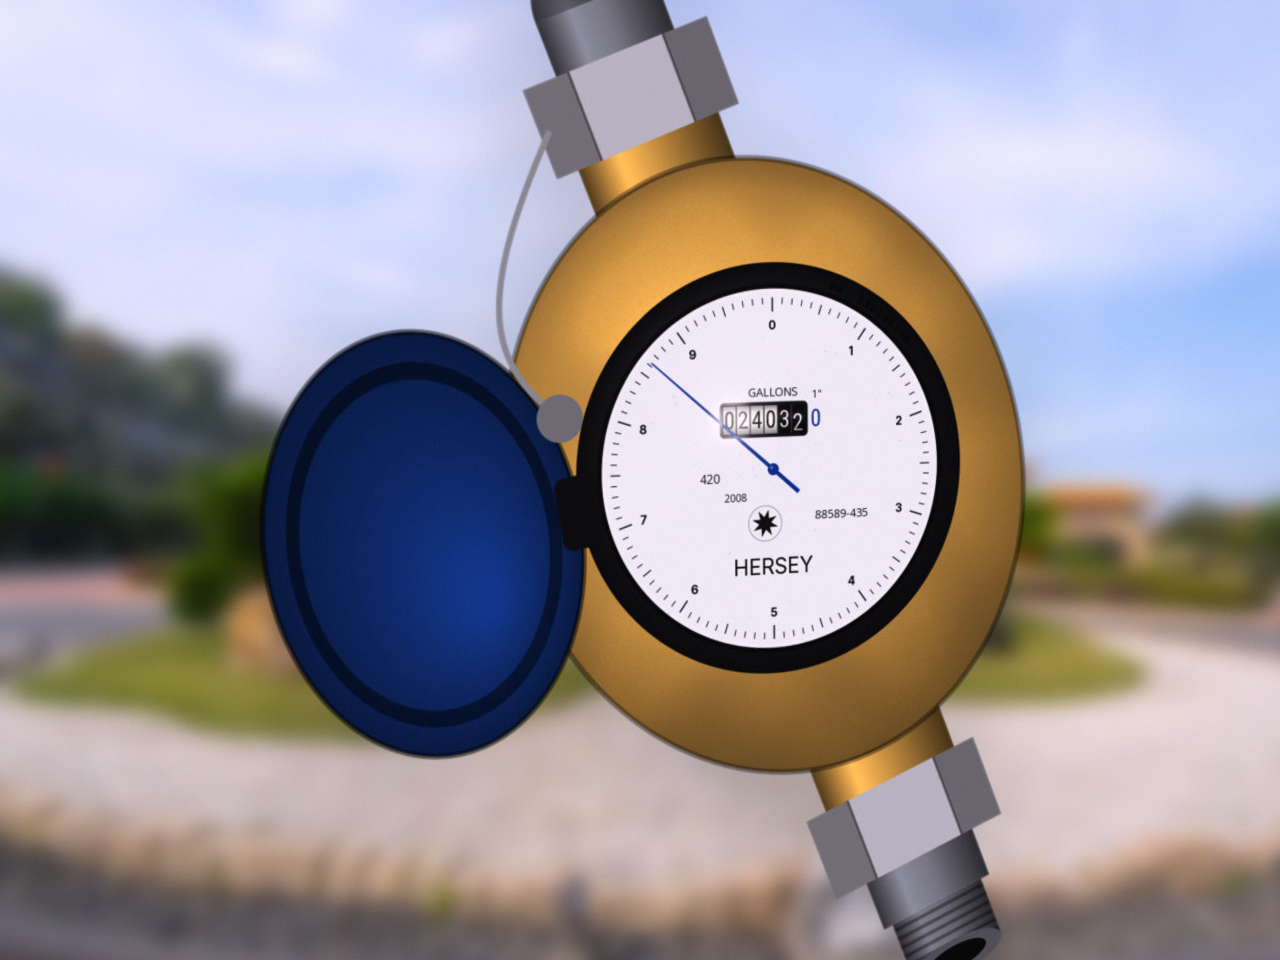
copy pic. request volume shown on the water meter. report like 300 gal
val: 240318.6 gal
